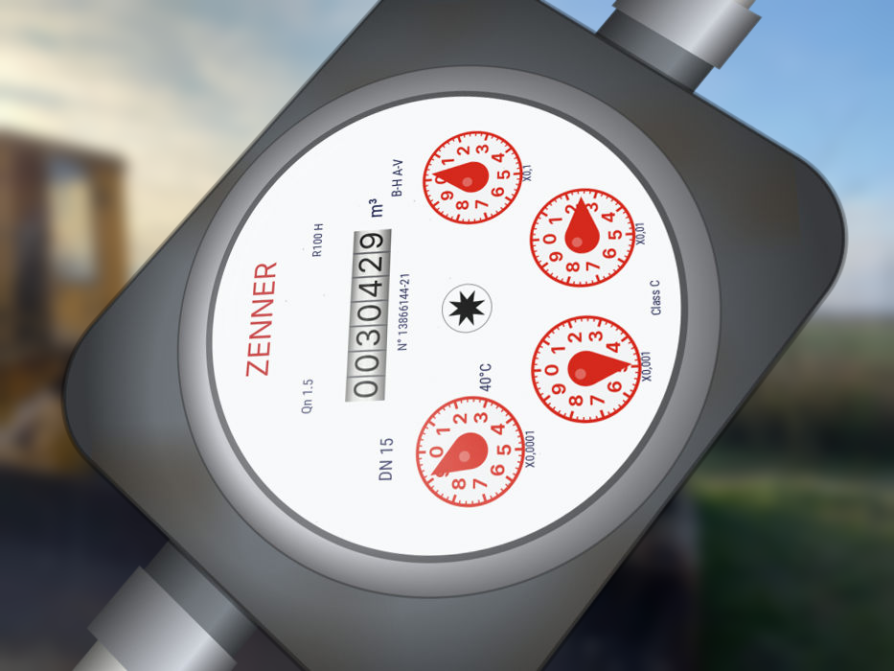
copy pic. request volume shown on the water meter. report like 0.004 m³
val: 30429.0249 m³
